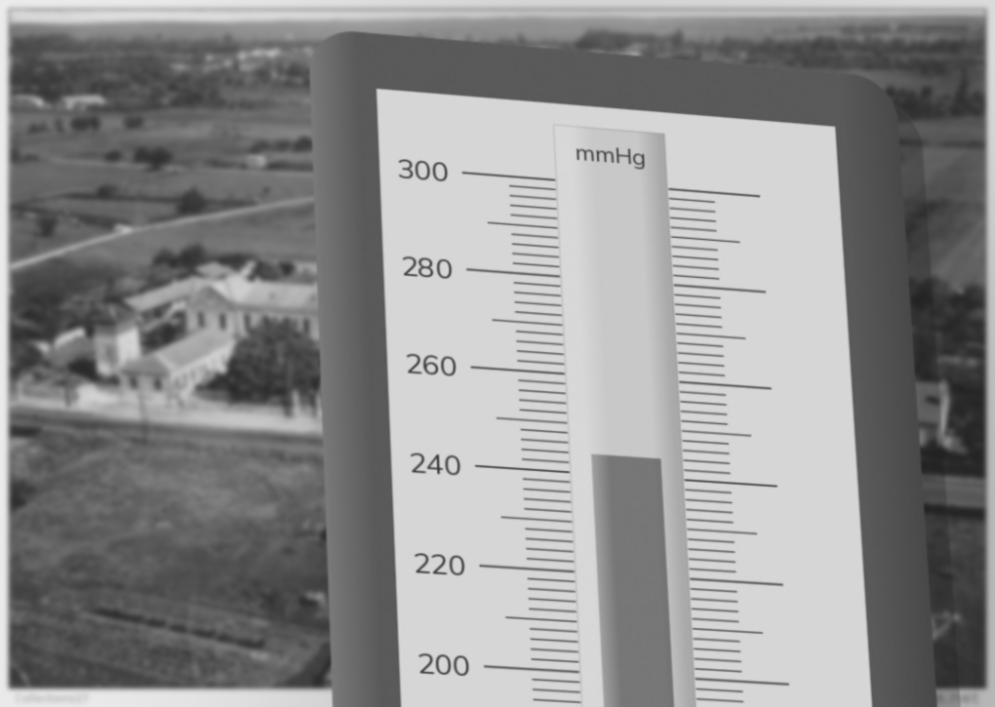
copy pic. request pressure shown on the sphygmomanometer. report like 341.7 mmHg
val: 244 mmHg
